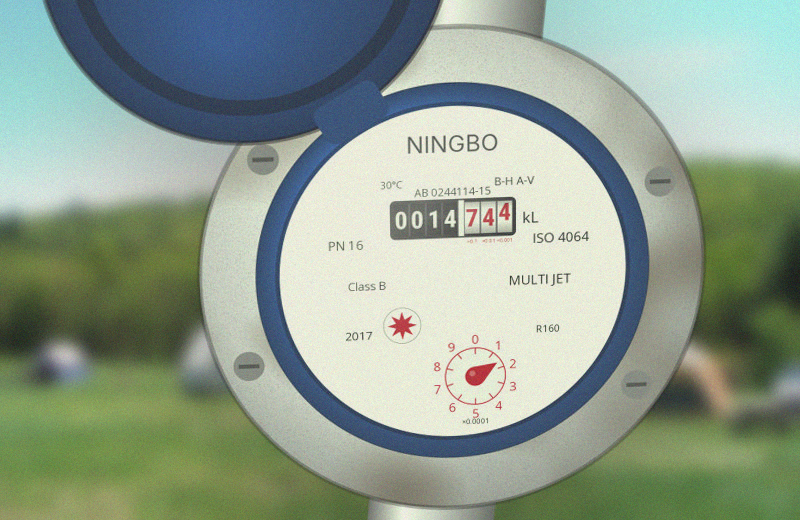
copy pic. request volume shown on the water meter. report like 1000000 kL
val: 14.7441 kL
